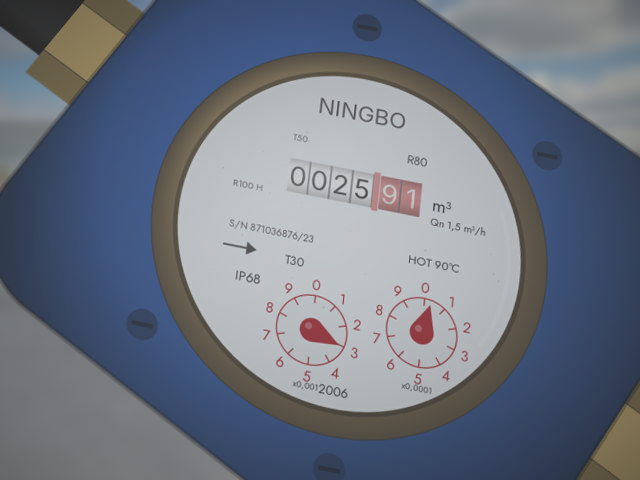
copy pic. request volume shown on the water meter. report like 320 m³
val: 25.9130 m³
